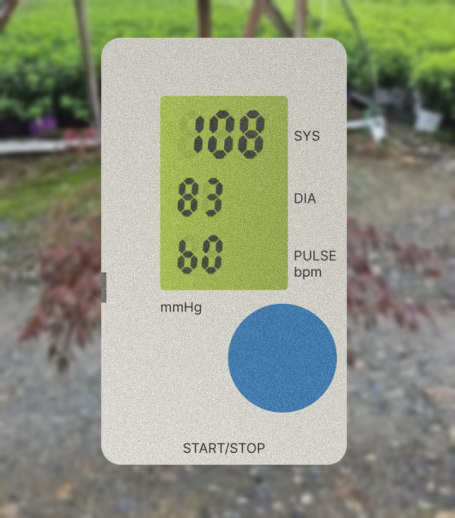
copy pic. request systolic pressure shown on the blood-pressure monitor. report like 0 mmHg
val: 108 mmHg
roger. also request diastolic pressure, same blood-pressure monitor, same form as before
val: 83 mmHg
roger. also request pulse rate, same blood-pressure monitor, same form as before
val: 60 bpm
